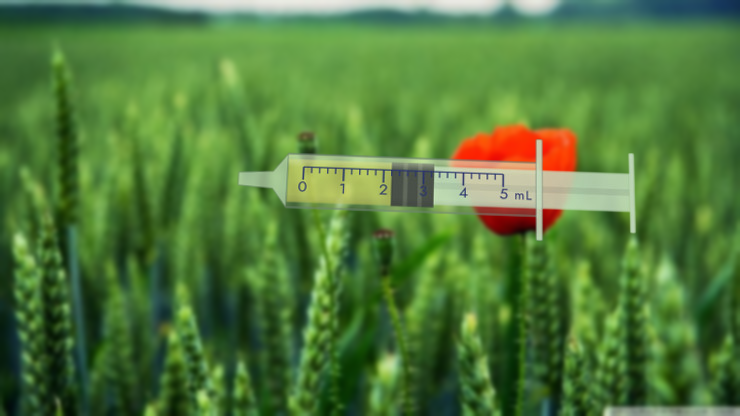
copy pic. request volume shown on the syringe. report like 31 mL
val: 2.2 mL
